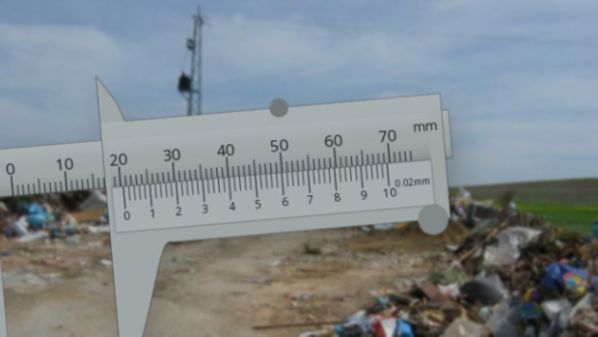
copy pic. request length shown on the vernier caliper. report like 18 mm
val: 20.5 mm
